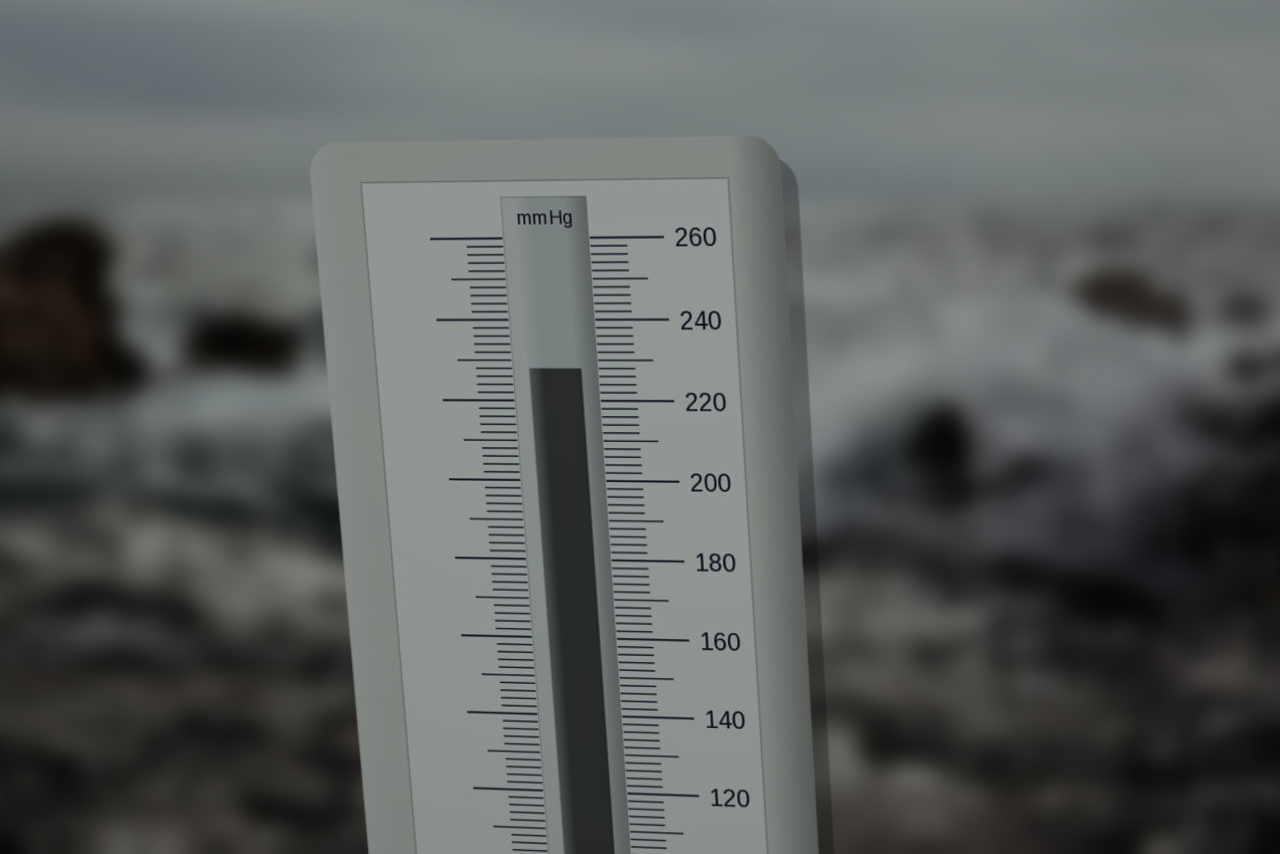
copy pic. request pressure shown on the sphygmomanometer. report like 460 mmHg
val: 228 mmHg
